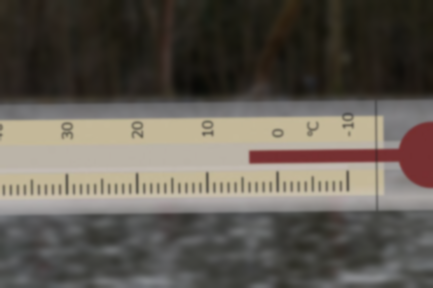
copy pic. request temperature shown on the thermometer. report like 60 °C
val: 4 °C
